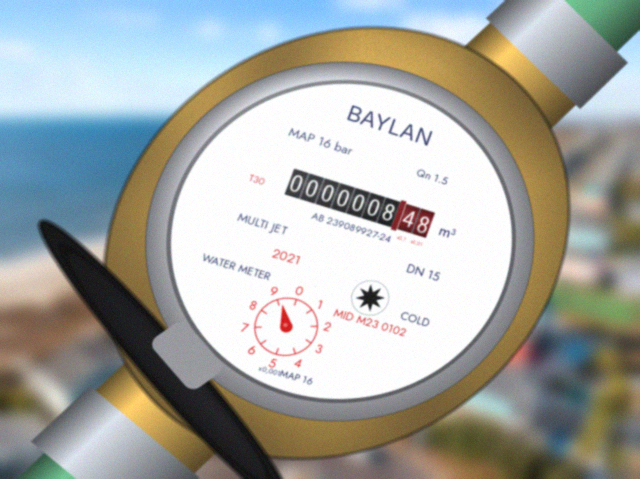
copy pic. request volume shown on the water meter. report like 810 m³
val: 8.479 m³
